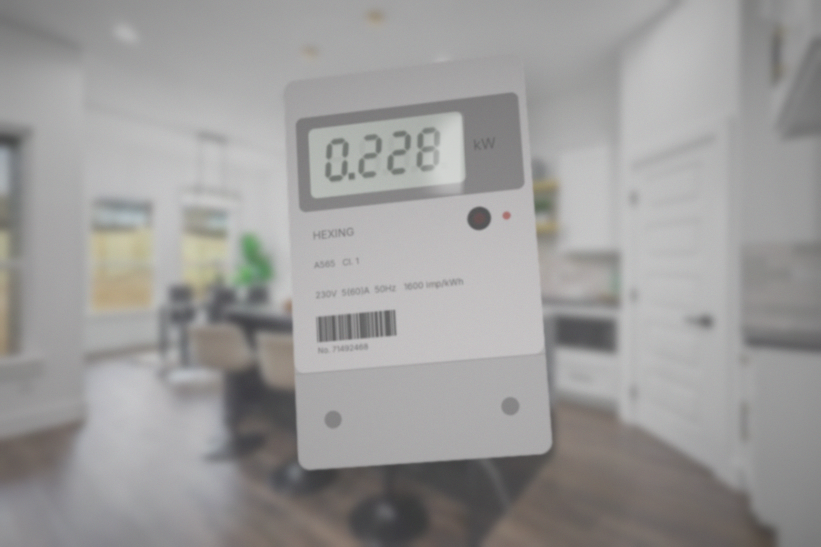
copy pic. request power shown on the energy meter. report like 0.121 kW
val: 0.228 kW
